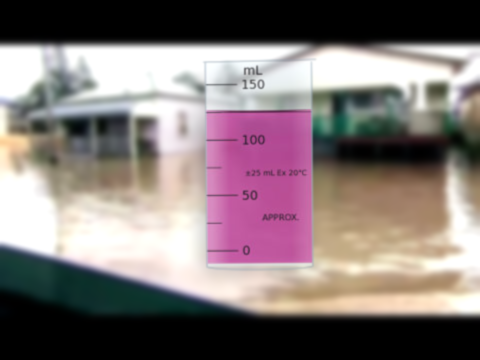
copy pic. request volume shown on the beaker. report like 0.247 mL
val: 125 mL
